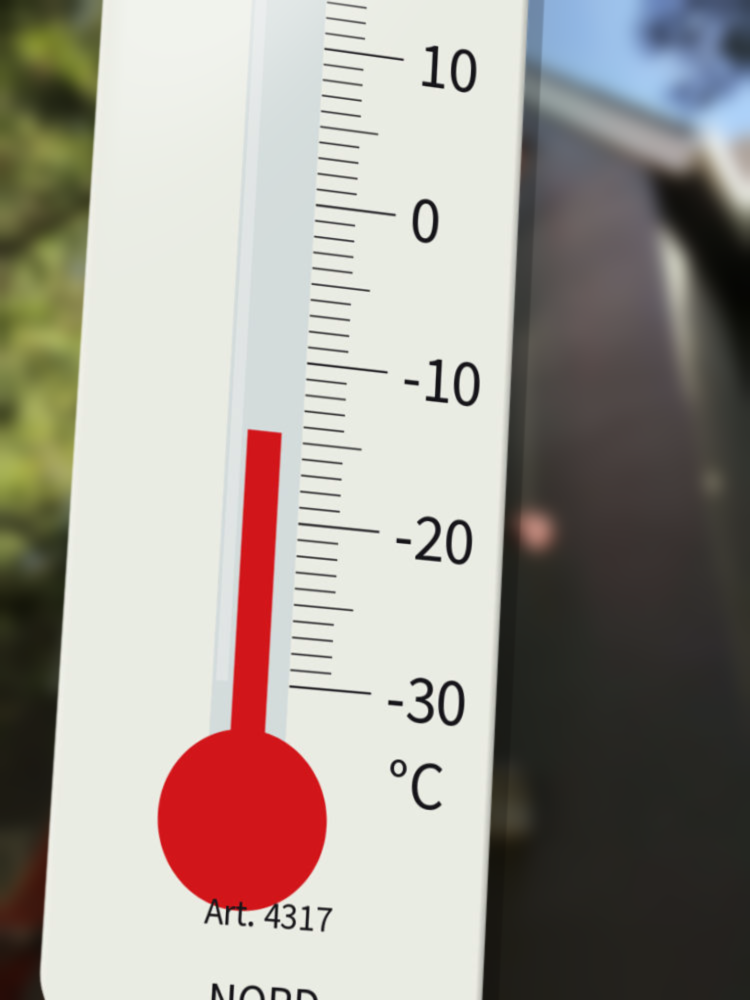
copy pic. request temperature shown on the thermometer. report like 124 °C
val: -14.5 °C
